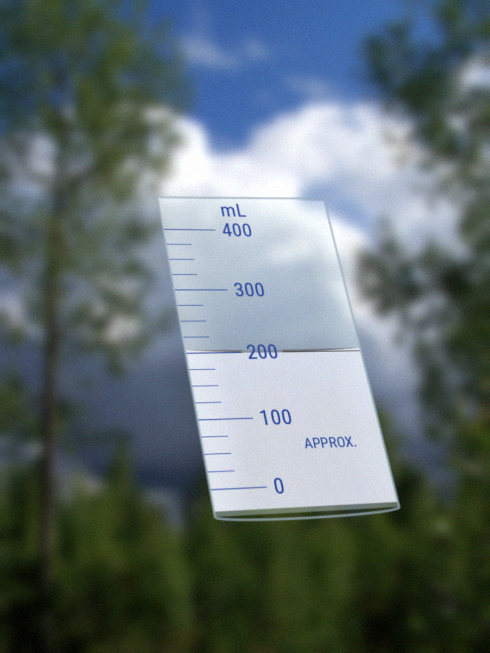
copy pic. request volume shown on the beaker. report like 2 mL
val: 200 mL
